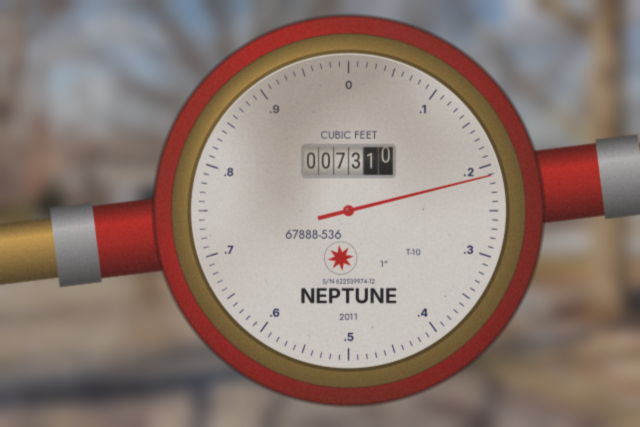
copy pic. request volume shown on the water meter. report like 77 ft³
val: 7310.21 ft³
